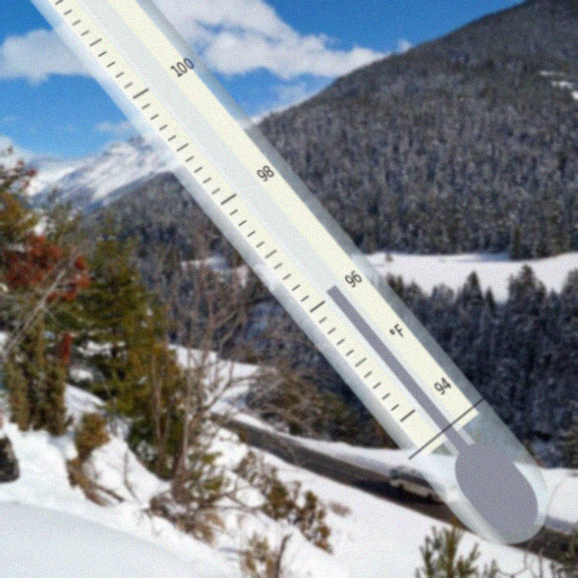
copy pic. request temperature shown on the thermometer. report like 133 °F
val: 96.1 °F
